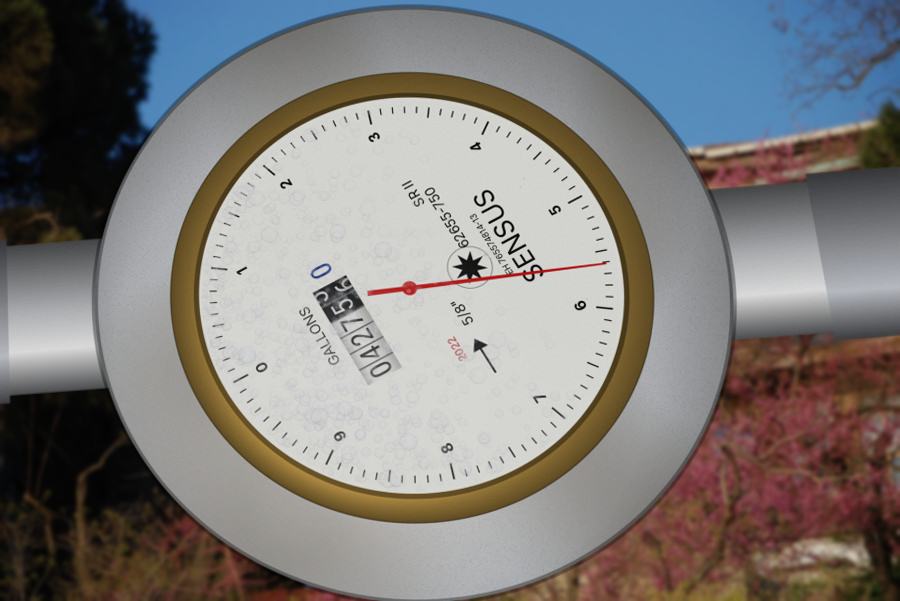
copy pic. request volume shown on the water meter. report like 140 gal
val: 427555.6 gal
